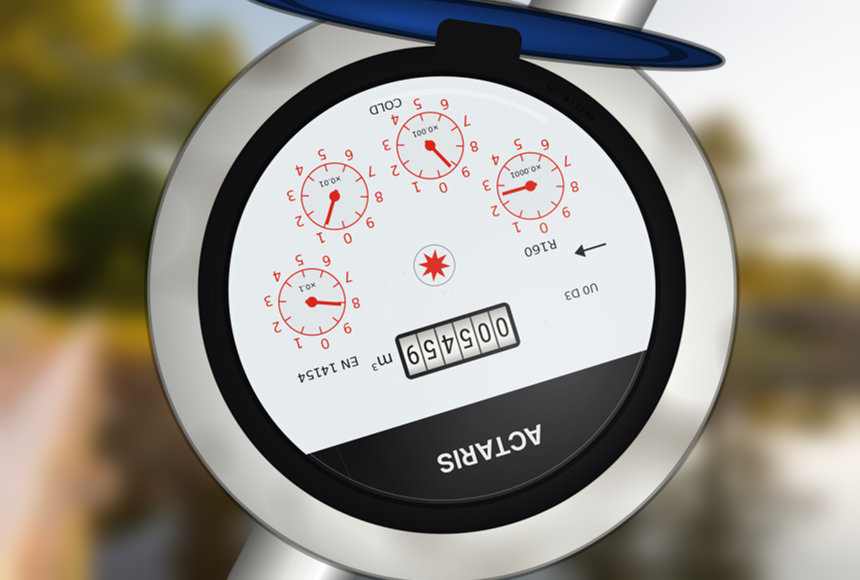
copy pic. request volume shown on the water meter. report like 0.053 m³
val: 5459.8092 m³
